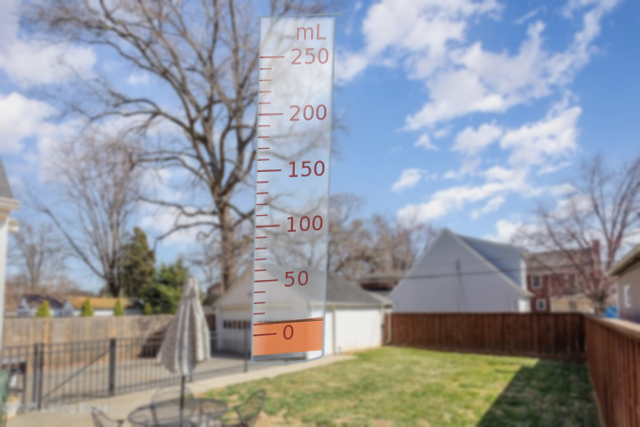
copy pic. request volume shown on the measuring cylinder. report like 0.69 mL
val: 10 mL
